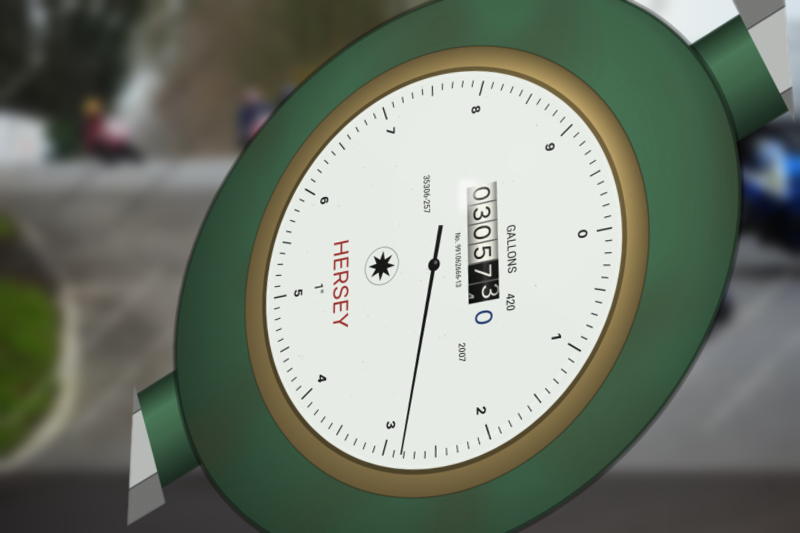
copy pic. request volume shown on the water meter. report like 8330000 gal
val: 305732.8 gal
